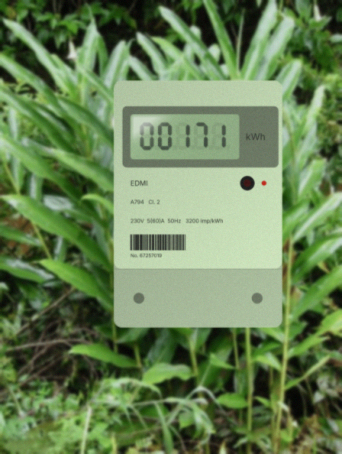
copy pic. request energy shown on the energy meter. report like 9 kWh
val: 171 kWh
